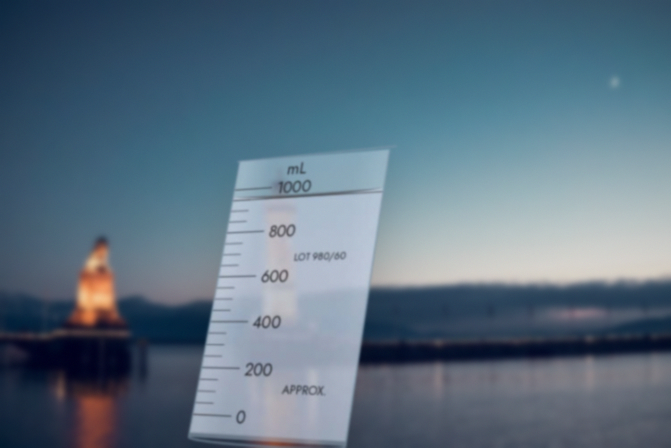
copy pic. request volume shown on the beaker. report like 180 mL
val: 950 mL
